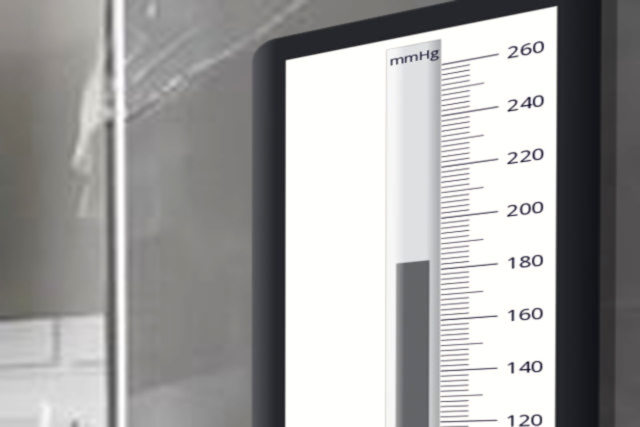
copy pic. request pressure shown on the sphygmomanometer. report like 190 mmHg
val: 184 mmHg
